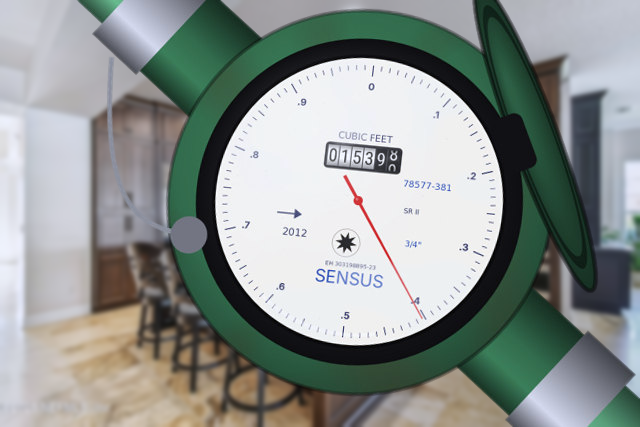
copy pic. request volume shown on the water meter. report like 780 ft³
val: 15398.40 ft³
